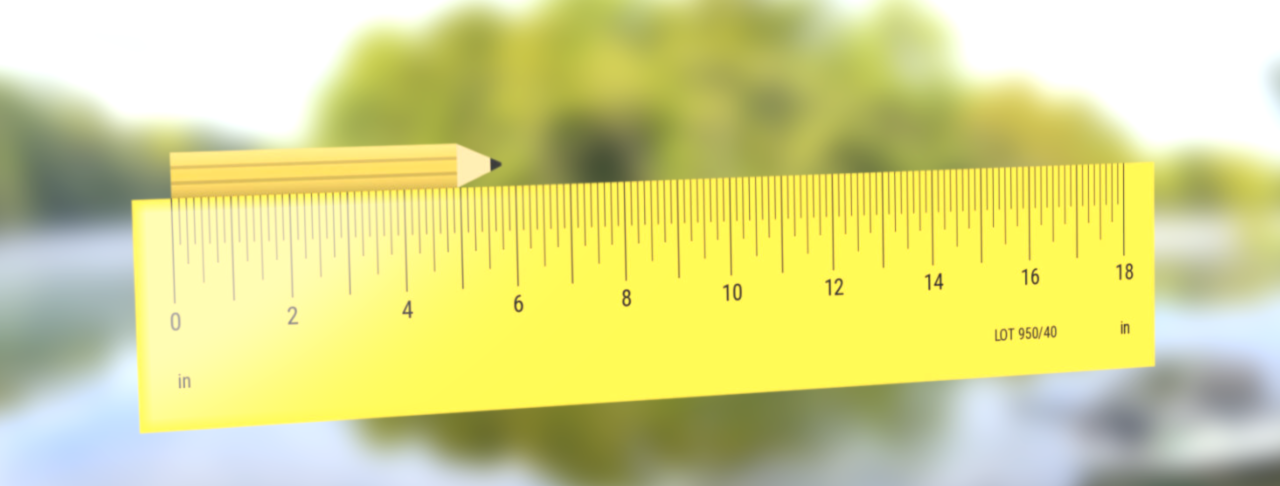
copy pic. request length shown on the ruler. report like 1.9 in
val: 5.75 in
